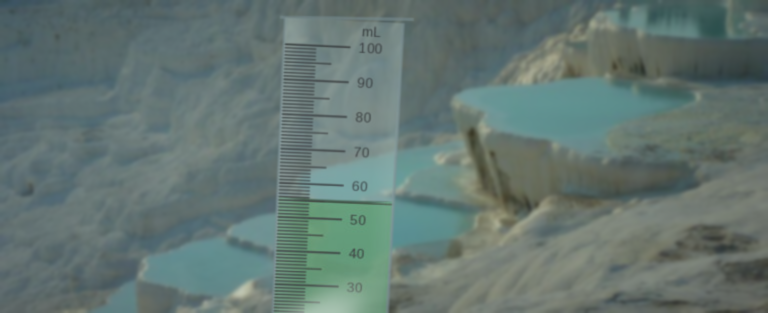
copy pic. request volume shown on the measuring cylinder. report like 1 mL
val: 55 mL
